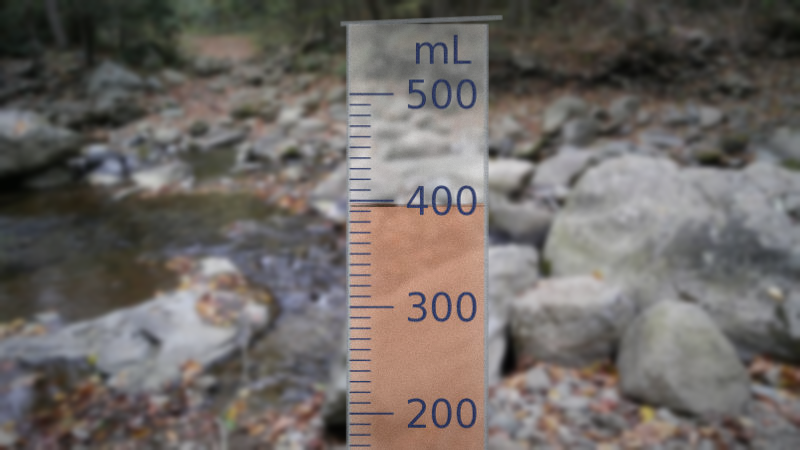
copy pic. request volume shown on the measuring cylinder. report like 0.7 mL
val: 395 mL
